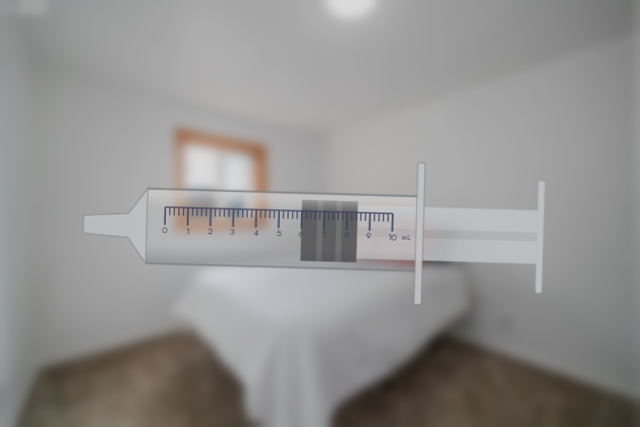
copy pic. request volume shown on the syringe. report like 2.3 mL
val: 6 mL
